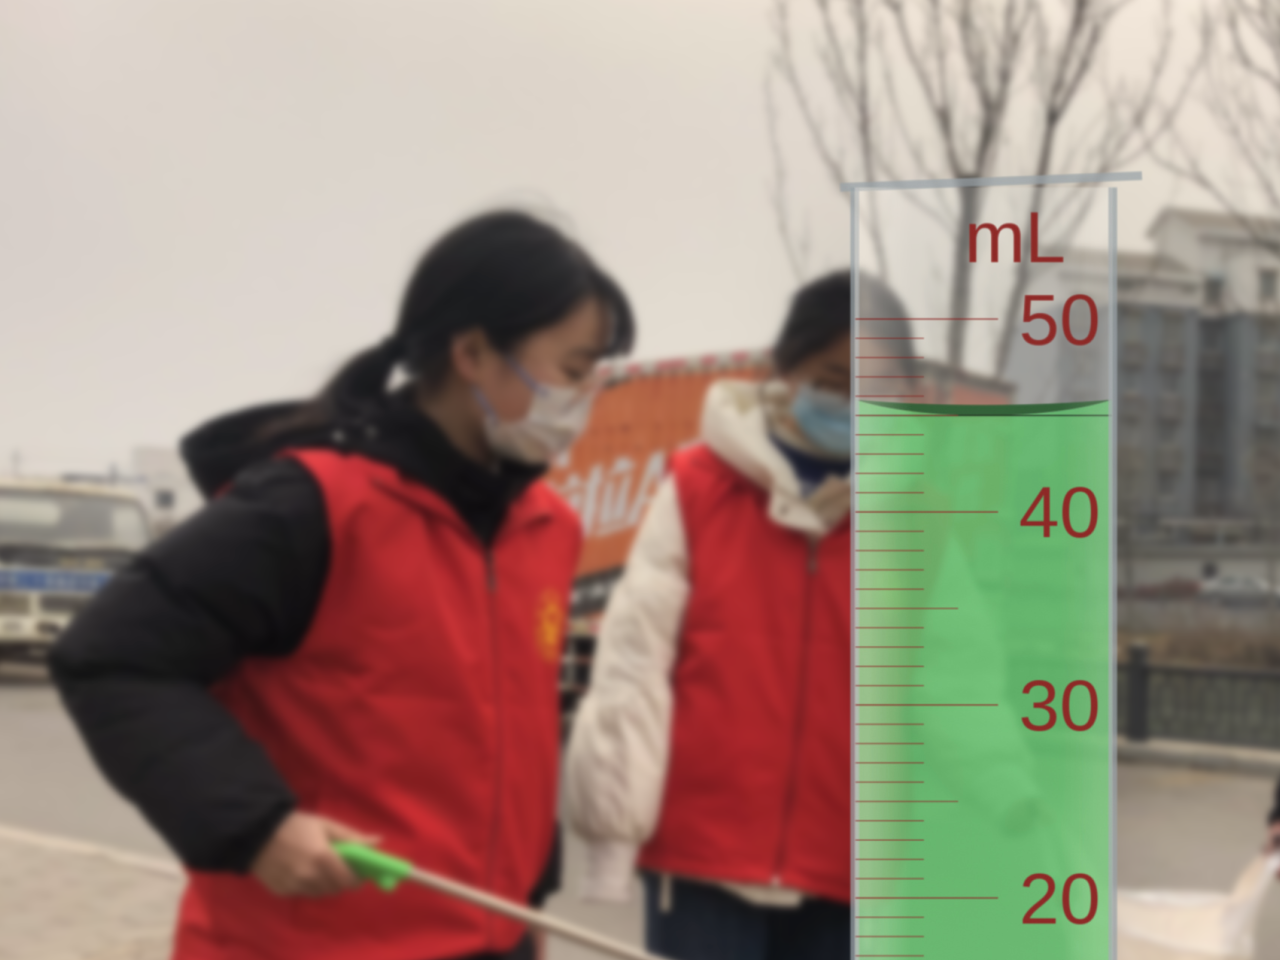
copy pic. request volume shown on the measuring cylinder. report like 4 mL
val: 45 mL
